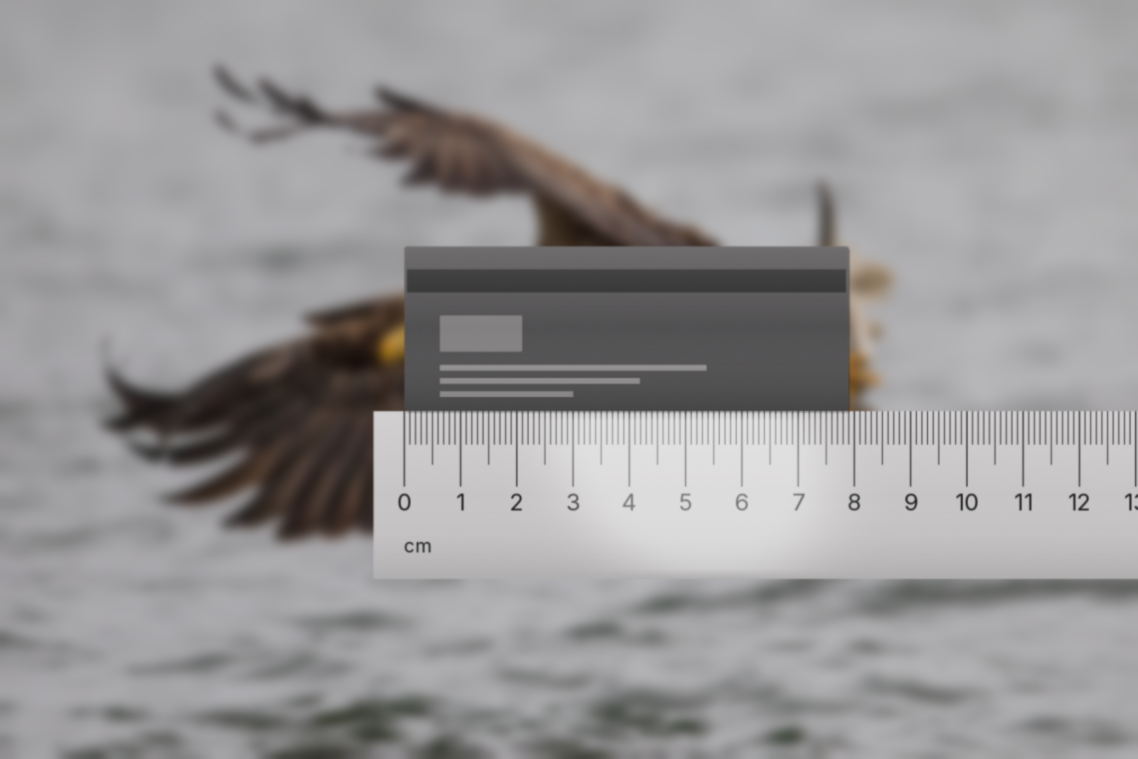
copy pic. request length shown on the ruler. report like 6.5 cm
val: 7.9 cm
